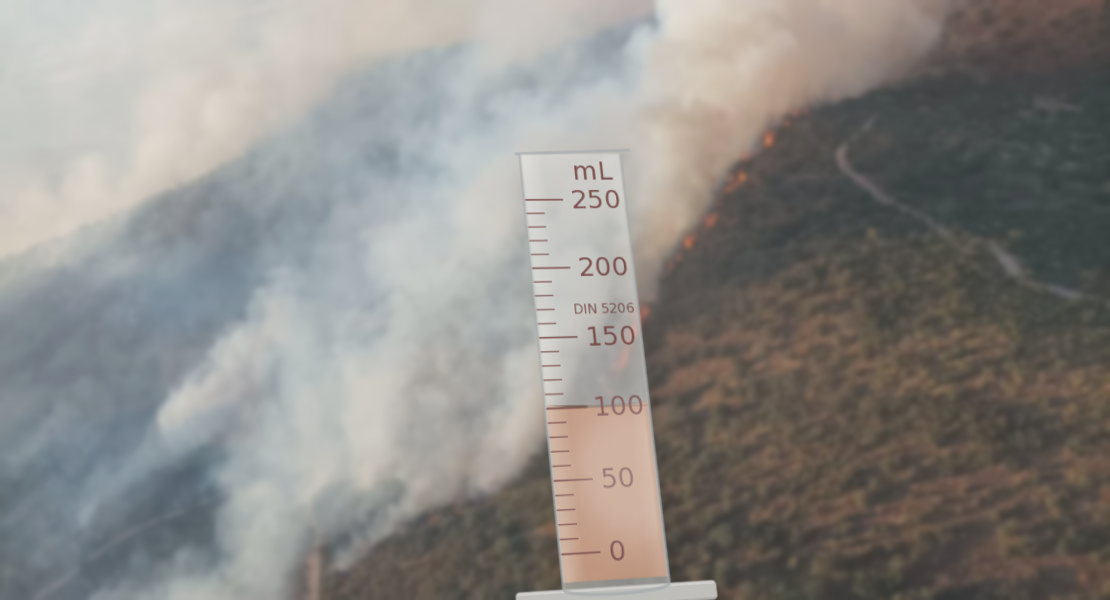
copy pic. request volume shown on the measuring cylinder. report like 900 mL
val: 100 mL
